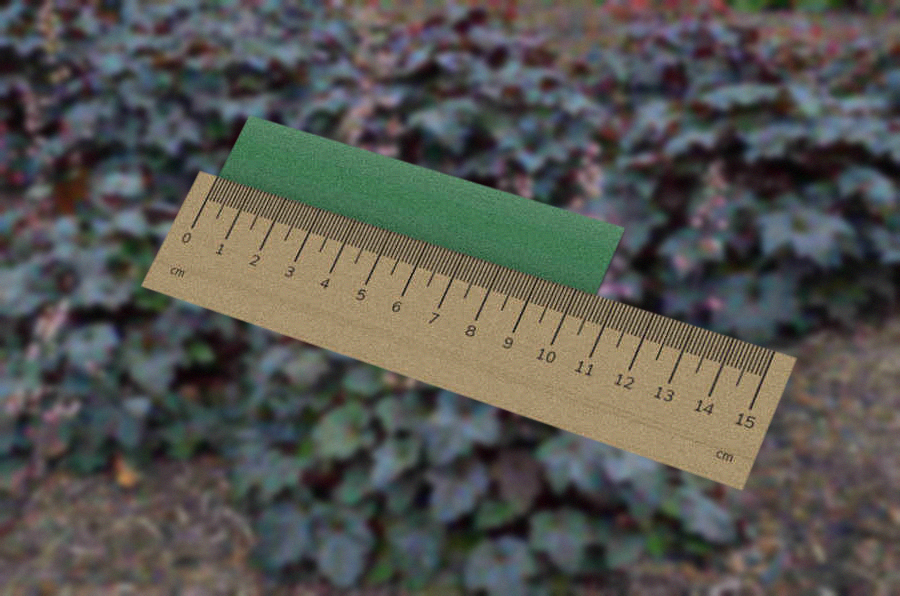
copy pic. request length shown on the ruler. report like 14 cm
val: 10.5 cm
